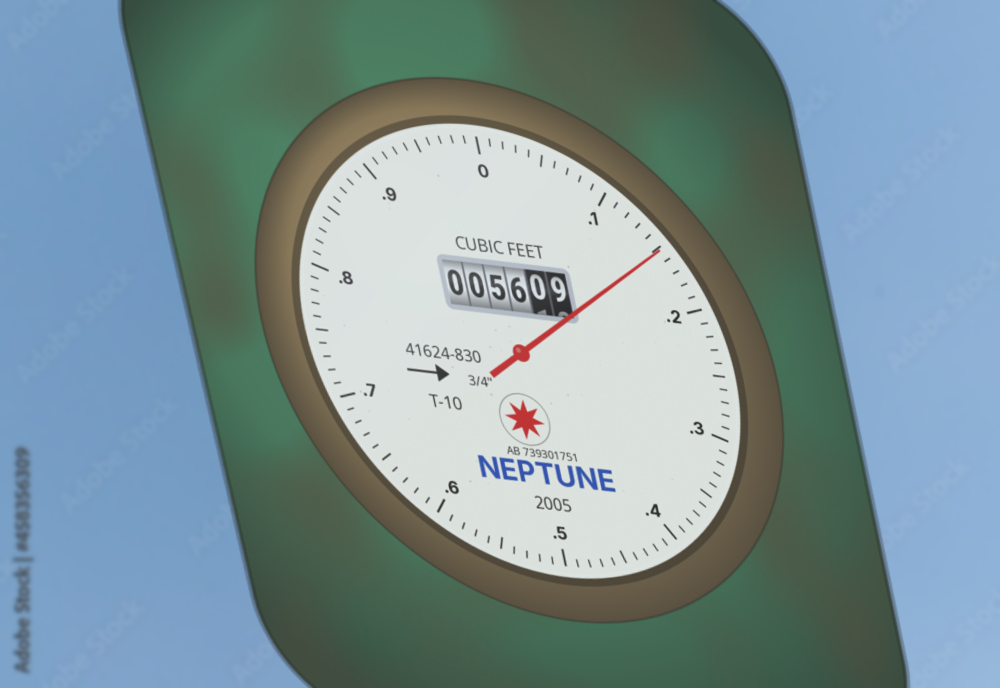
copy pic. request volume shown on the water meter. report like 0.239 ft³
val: 5609.15 ft³
